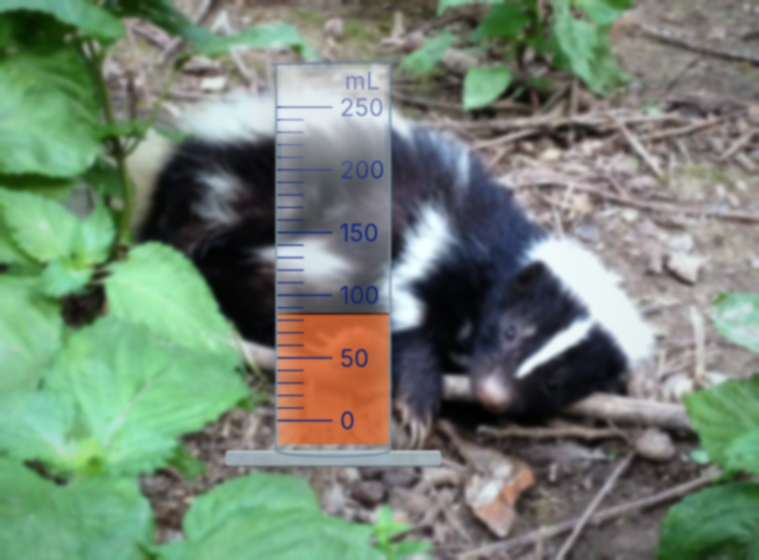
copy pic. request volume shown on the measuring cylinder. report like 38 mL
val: 85 mL
